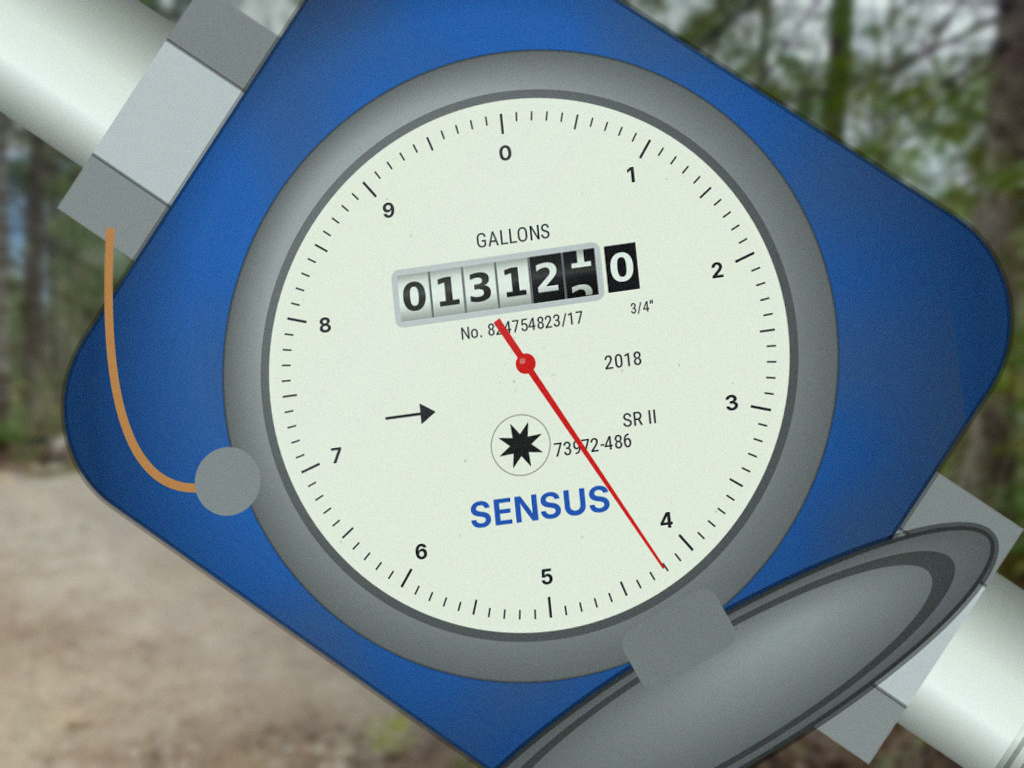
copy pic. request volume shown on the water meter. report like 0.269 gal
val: 131214.2 gal
